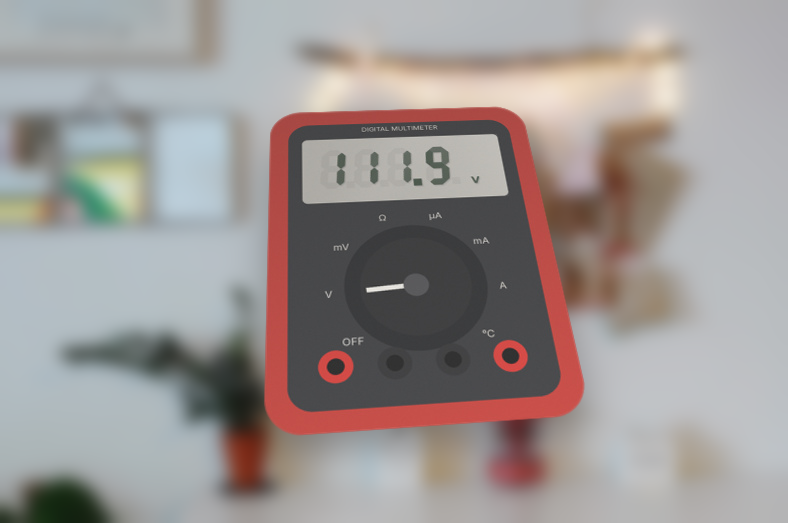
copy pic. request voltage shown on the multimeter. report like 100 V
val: 111.9 V
